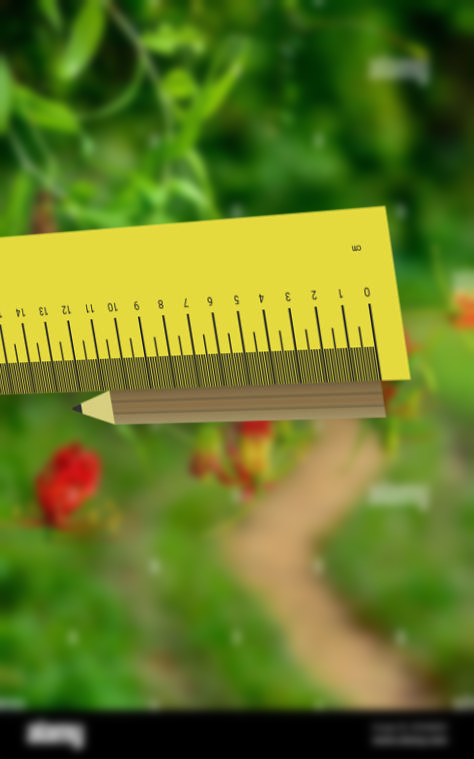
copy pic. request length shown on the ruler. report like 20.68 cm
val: 12.5 cm
